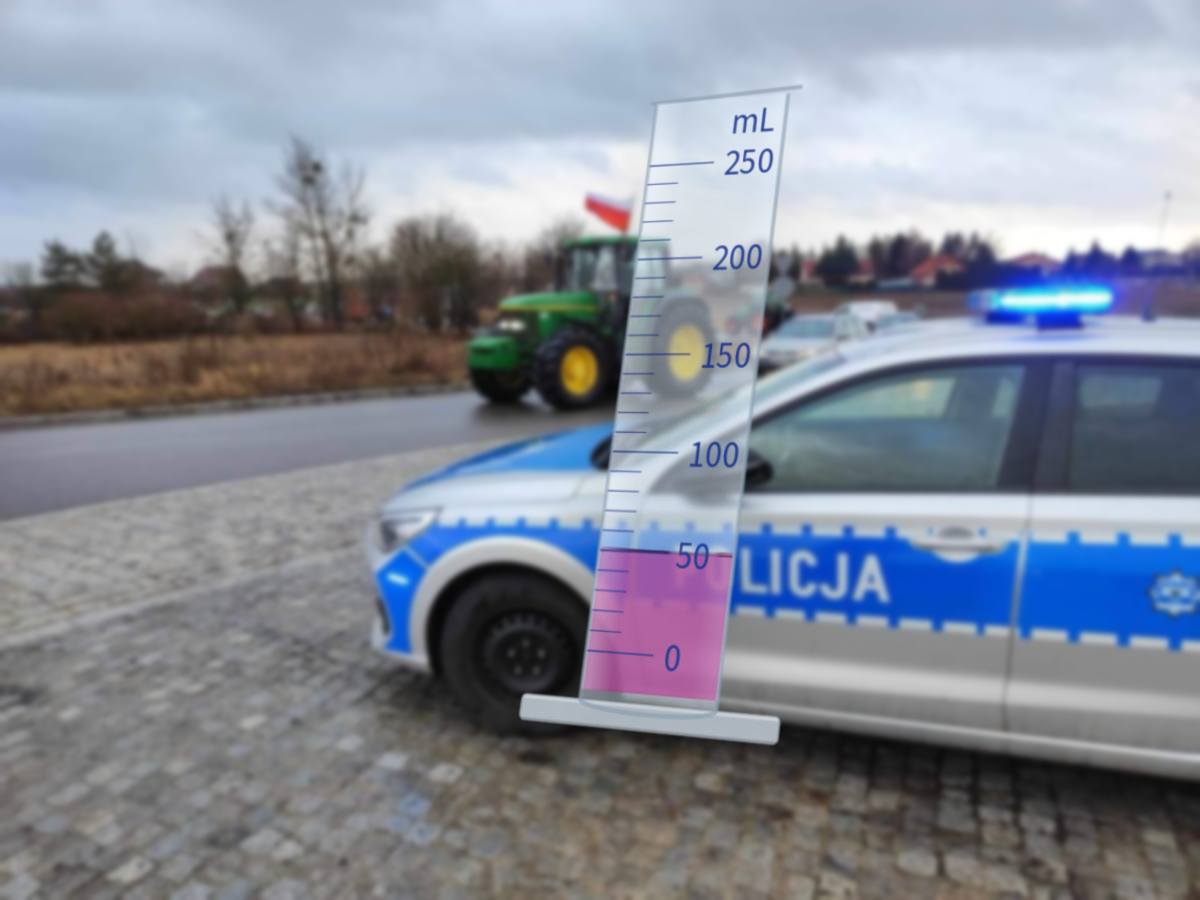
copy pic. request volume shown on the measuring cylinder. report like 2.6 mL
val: 50 mL
